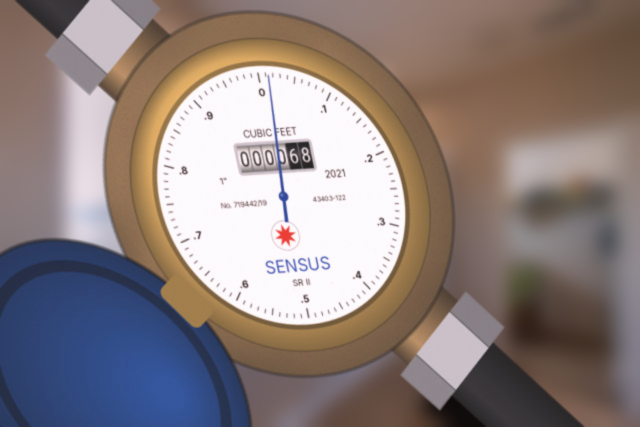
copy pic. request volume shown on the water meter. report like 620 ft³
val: 68.01 ft³
